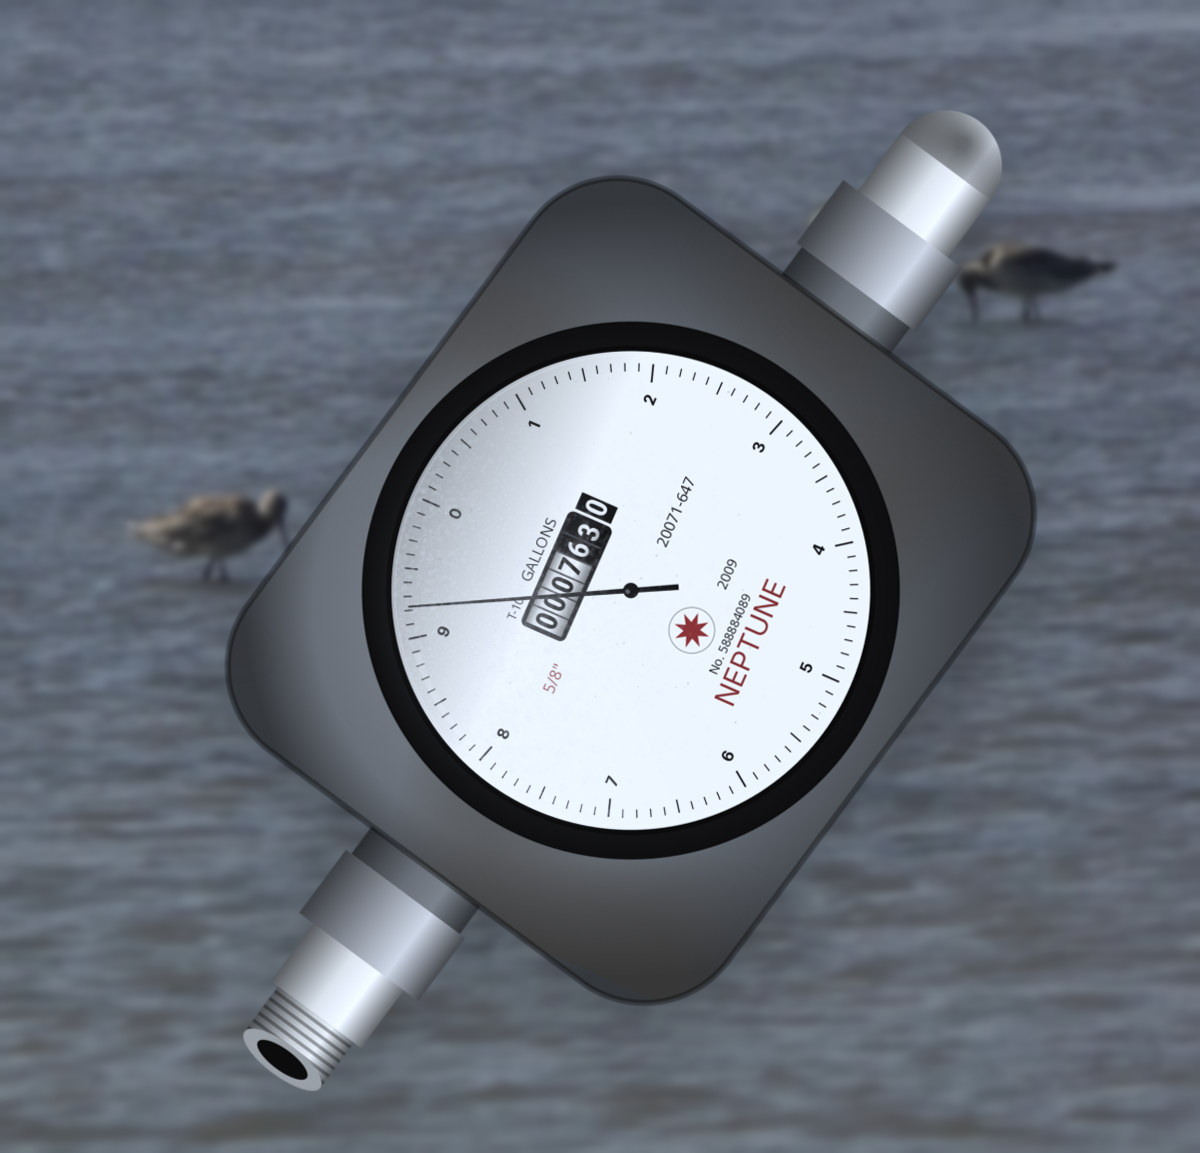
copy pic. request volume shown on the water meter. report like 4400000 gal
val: 7629.2 gal
